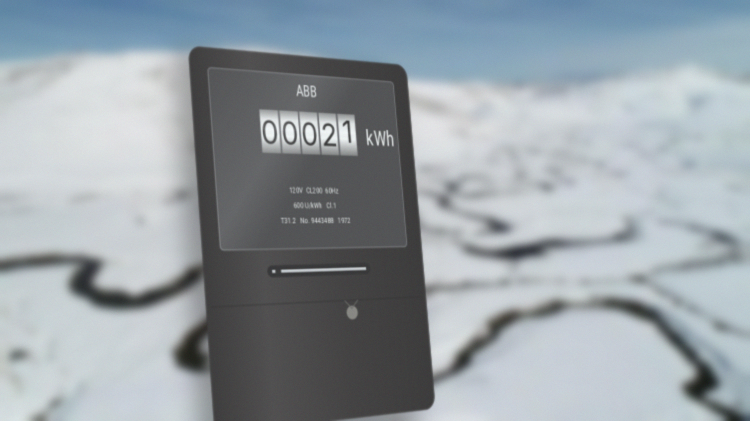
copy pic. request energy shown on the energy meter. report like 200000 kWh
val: 21 kWh
